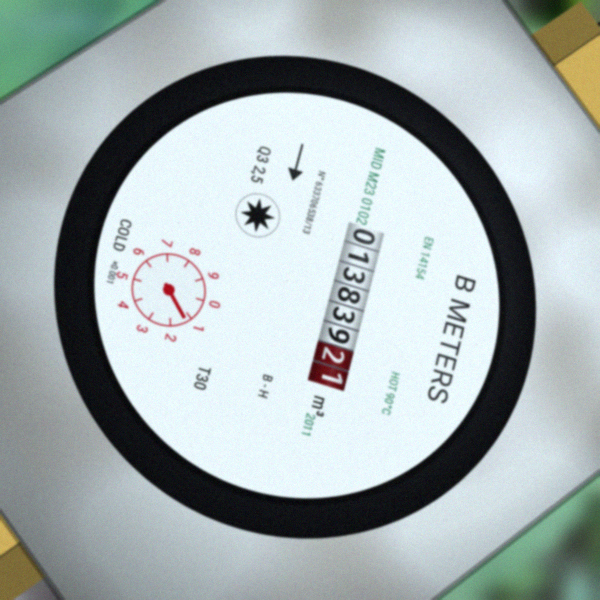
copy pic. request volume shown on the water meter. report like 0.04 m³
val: 13839.211 m³
